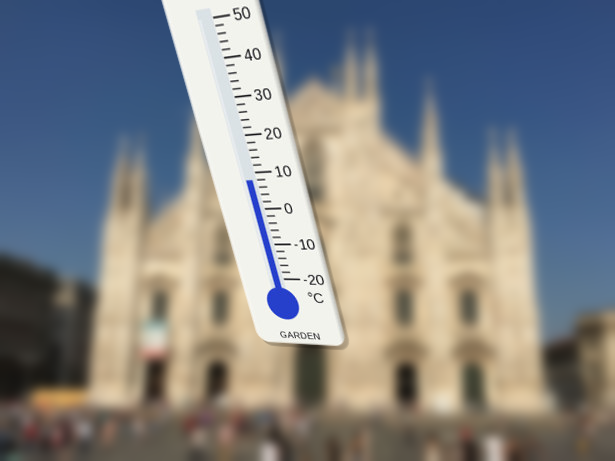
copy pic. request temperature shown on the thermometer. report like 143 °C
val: 8 °C
